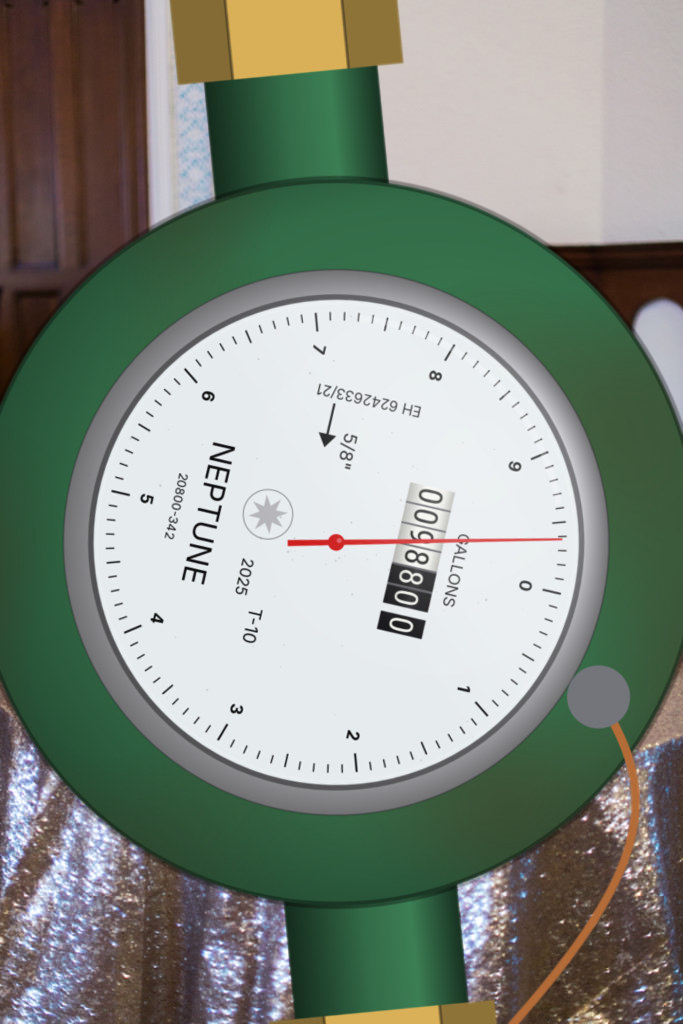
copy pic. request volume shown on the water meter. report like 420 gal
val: 98799.6 gal
